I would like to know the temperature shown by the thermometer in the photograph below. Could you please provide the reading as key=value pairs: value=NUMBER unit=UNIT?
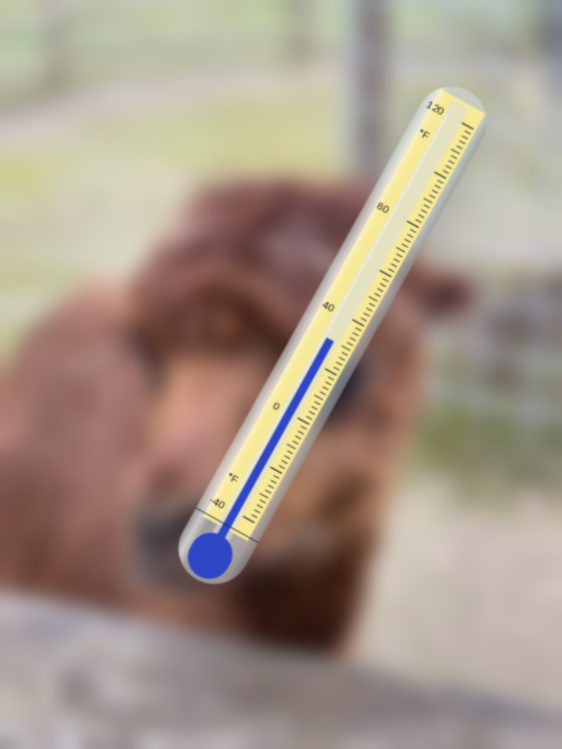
value=30 unit=°F
